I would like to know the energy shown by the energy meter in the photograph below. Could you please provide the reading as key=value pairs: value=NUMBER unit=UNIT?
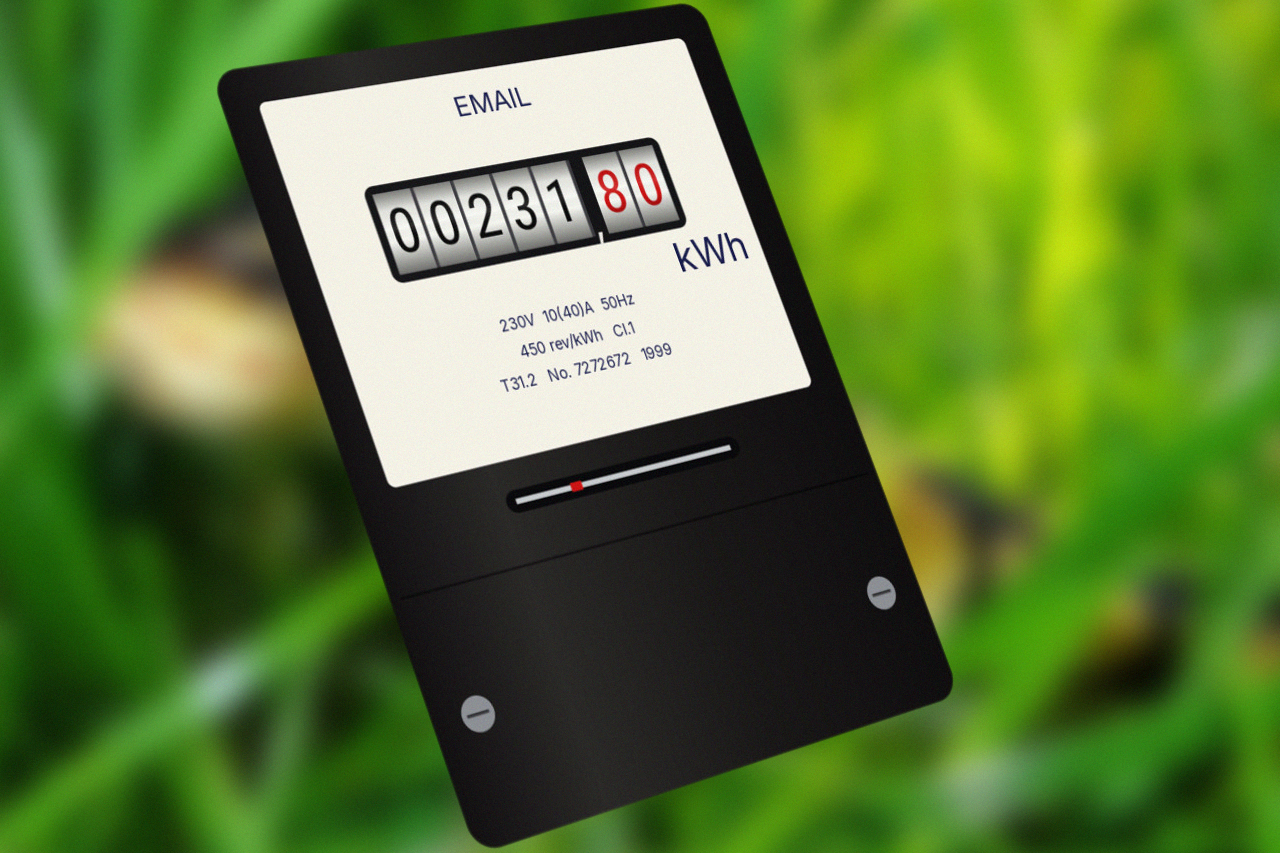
value=231.80 unit=kWh
